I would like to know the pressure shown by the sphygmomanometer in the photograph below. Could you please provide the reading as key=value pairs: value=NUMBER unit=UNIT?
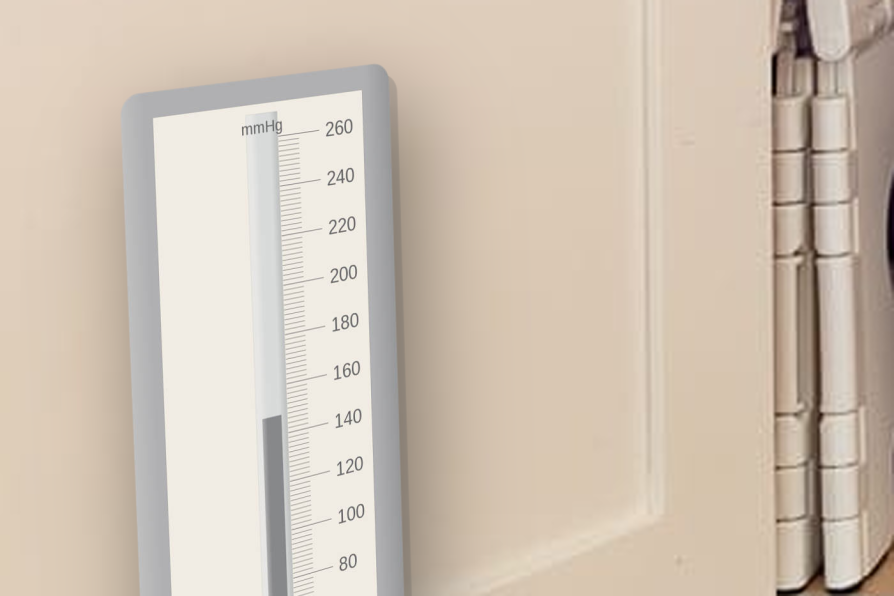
value=148 unit=mmHg
